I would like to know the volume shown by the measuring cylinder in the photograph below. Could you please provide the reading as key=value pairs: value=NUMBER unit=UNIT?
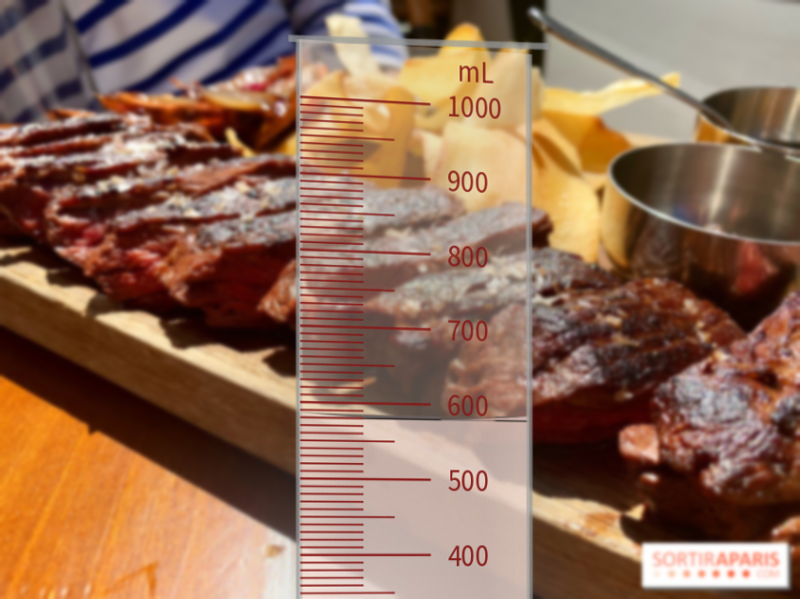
value=580 unit=mL
